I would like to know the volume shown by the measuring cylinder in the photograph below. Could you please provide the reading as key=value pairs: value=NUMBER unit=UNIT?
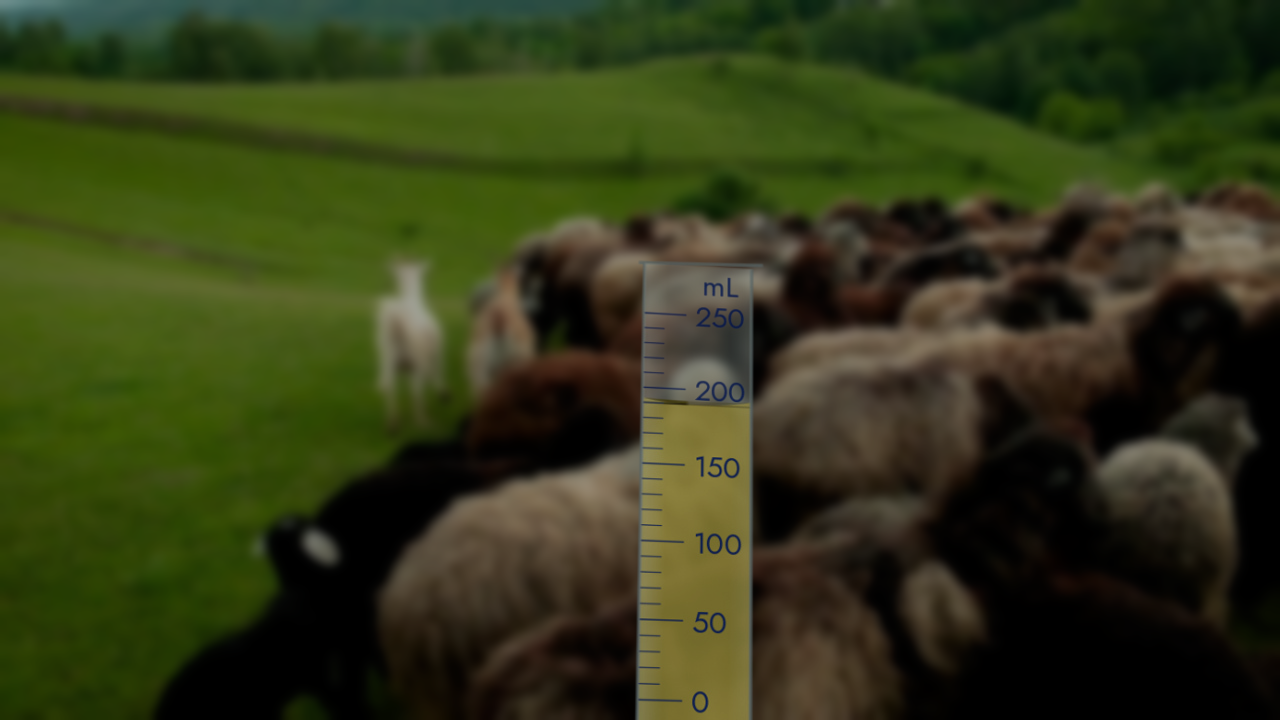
value=190 unit=mL
